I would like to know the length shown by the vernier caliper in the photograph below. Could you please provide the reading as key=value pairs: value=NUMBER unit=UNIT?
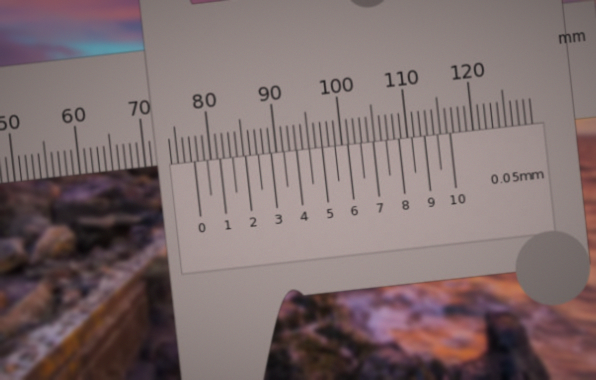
value=77.5 unit=mm
